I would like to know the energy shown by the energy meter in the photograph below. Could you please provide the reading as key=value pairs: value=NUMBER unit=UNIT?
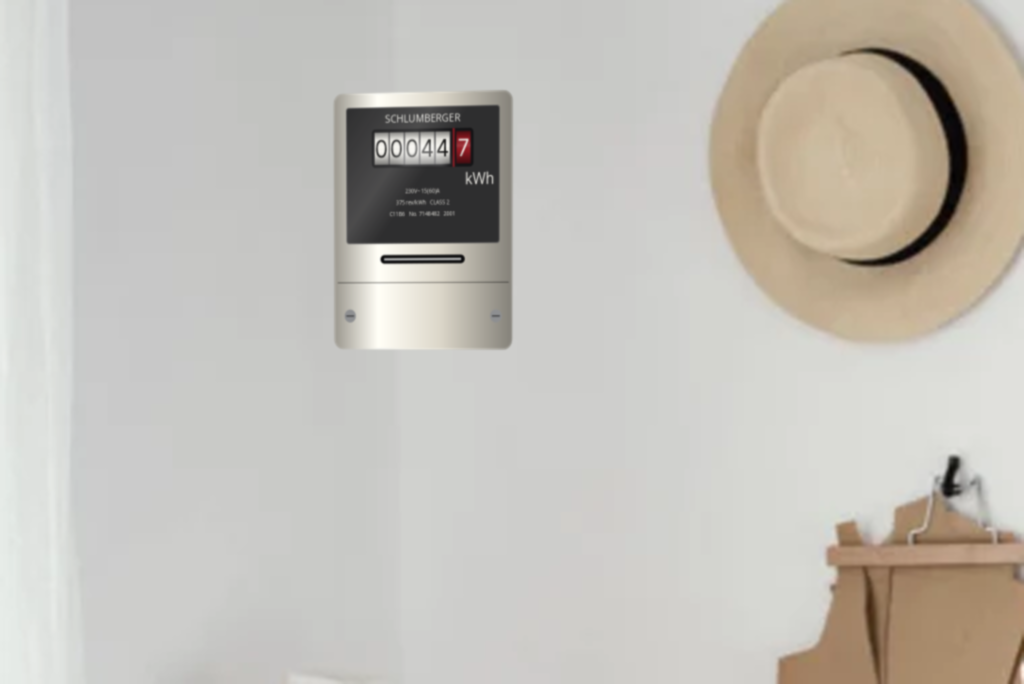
value=44.7 unit=kWh
